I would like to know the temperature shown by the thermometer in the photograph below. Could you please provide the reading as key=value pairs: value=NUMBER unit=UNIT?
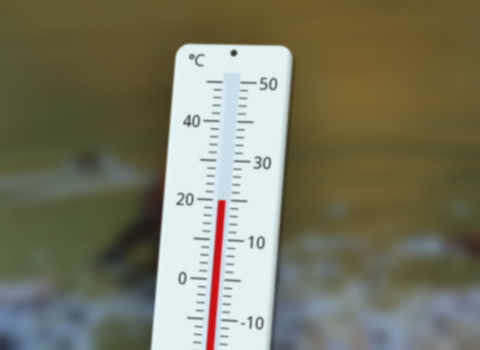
value=20 unit=°C
